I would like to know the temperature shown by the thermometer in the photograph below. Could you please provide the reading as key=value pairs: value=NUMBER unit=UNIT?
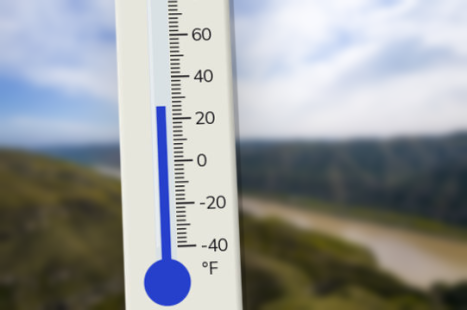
value=26 unit=°F
